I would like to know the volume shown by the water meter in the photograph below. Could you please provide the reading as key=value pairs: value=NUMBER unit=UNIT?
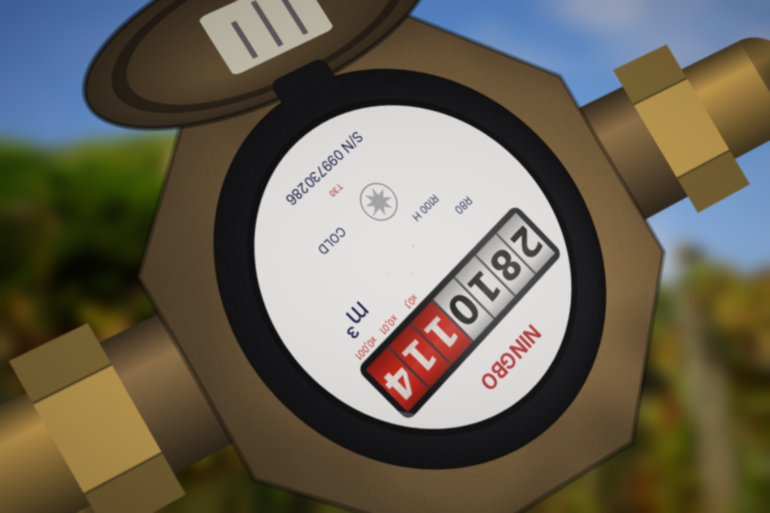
value=2810.114 unit=m³
